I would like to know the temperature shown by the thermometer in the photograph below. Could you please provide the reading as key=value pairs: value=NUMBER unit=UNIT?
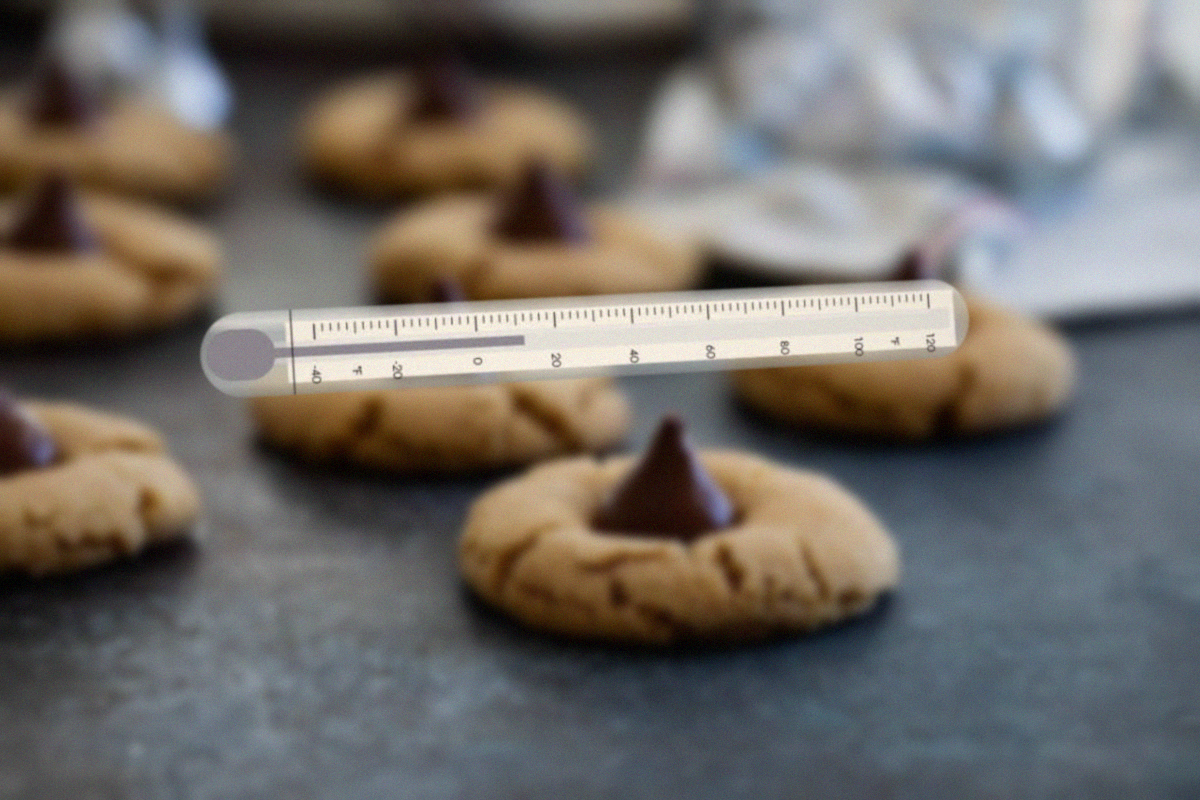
value=12 unit=°F
